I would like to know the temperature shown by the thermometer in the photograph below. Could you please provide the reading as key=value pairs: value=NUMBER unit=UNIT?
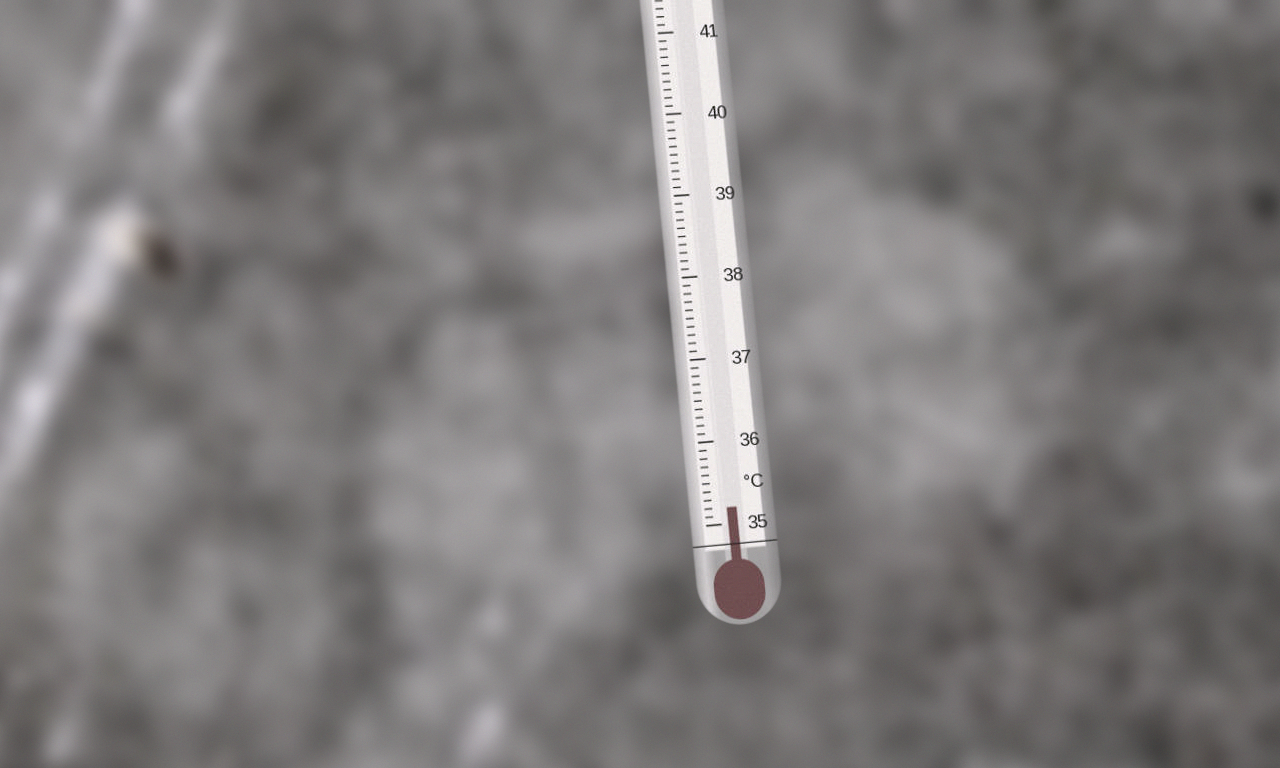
value=35.2 unit=°C
